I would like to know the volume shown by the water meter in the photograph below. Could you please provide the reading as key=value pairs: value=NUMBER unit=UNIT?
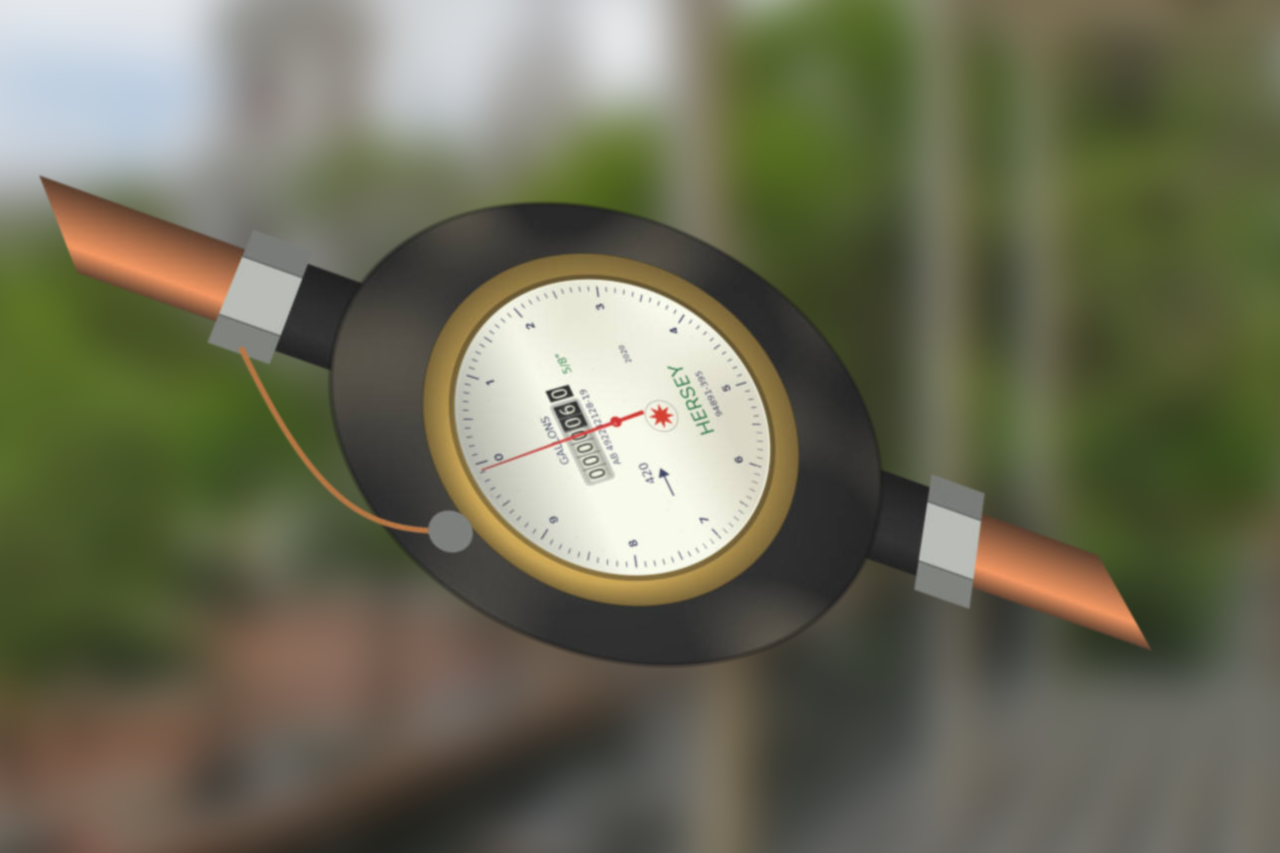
value=59.9 unit=gal
